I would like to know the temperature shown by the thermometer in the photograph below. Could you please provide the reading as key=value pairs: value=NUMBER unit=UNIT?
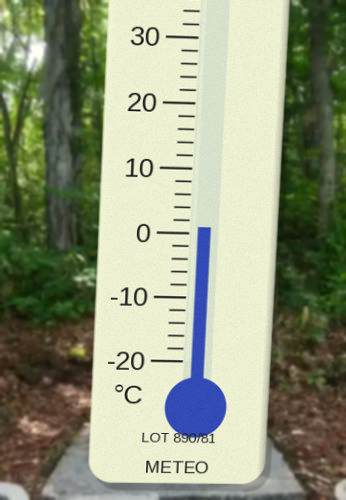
value=1 unit=°C
